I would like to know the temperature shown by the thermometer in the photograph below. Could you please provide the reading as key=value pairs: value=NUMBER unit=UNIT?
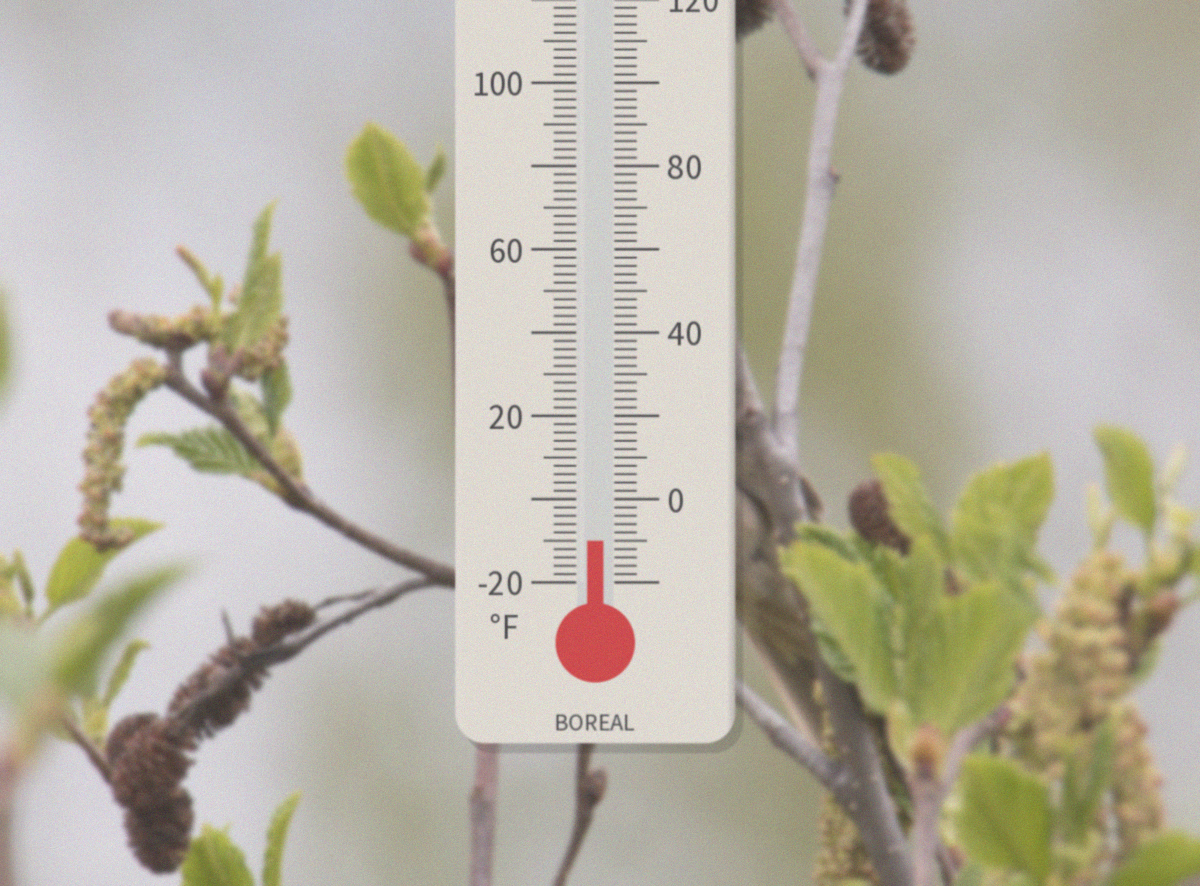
value=-10 unit=°F
